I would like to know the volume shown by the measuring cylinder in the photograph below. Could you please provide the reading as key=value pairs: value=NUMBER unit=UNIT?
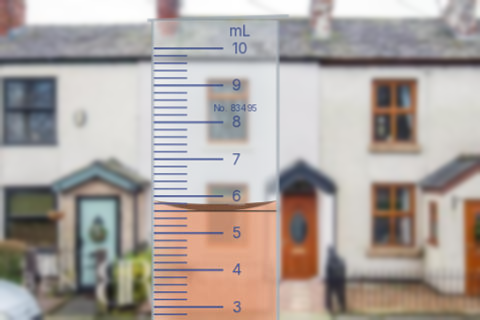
value=5.6 unit=mL
